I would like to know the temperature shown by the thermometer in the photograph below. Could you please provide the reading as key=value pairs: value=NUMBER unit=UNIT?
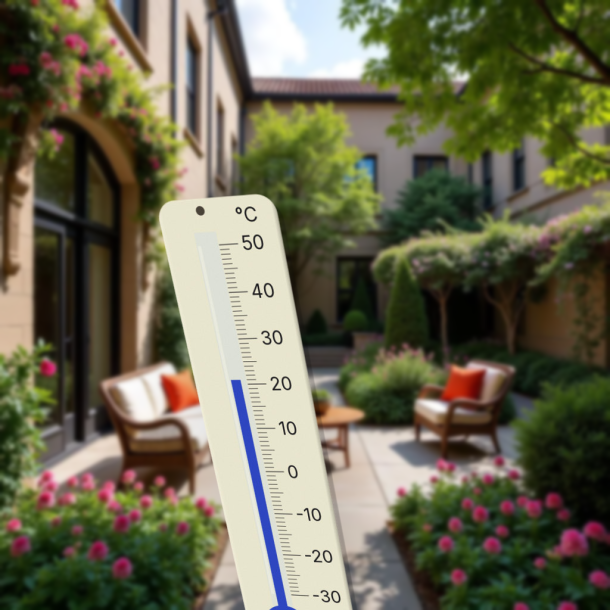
value=21 unit=°C
